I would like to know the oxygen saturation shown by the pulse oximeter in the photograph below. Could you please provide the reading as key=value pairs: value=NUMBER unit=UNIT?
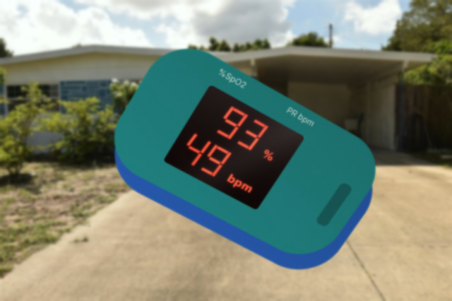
value=93 unit=%
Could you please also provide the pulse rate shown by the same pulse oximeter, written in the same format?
value=49 unit=bpm
